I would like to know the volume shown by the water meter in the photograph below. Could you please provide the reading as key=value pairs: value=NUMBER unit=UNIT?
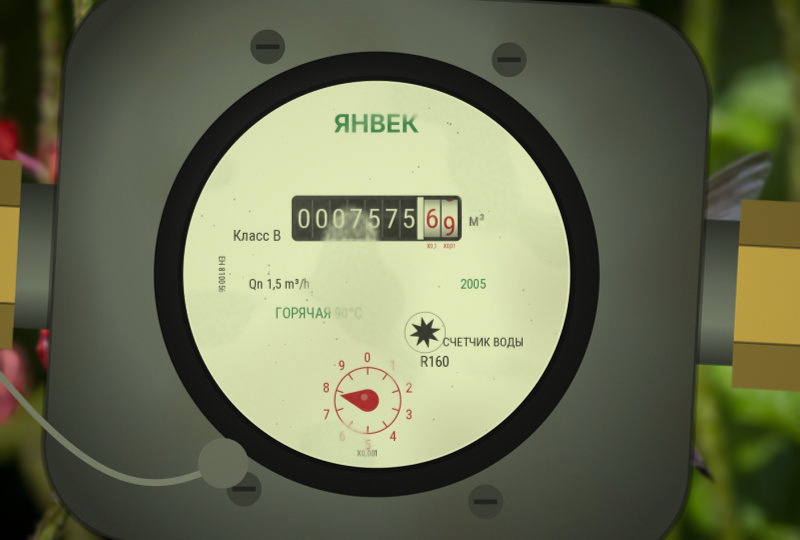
value=7575.687 unit=m³
